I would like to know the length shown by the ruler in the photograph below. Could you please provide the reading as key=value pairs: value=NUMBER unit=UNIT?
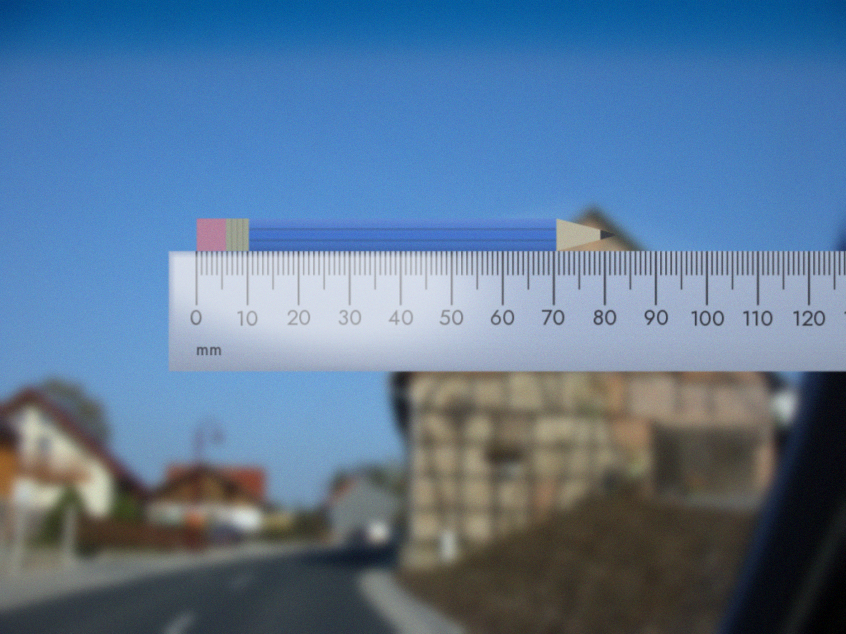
value=82 unit=mm
